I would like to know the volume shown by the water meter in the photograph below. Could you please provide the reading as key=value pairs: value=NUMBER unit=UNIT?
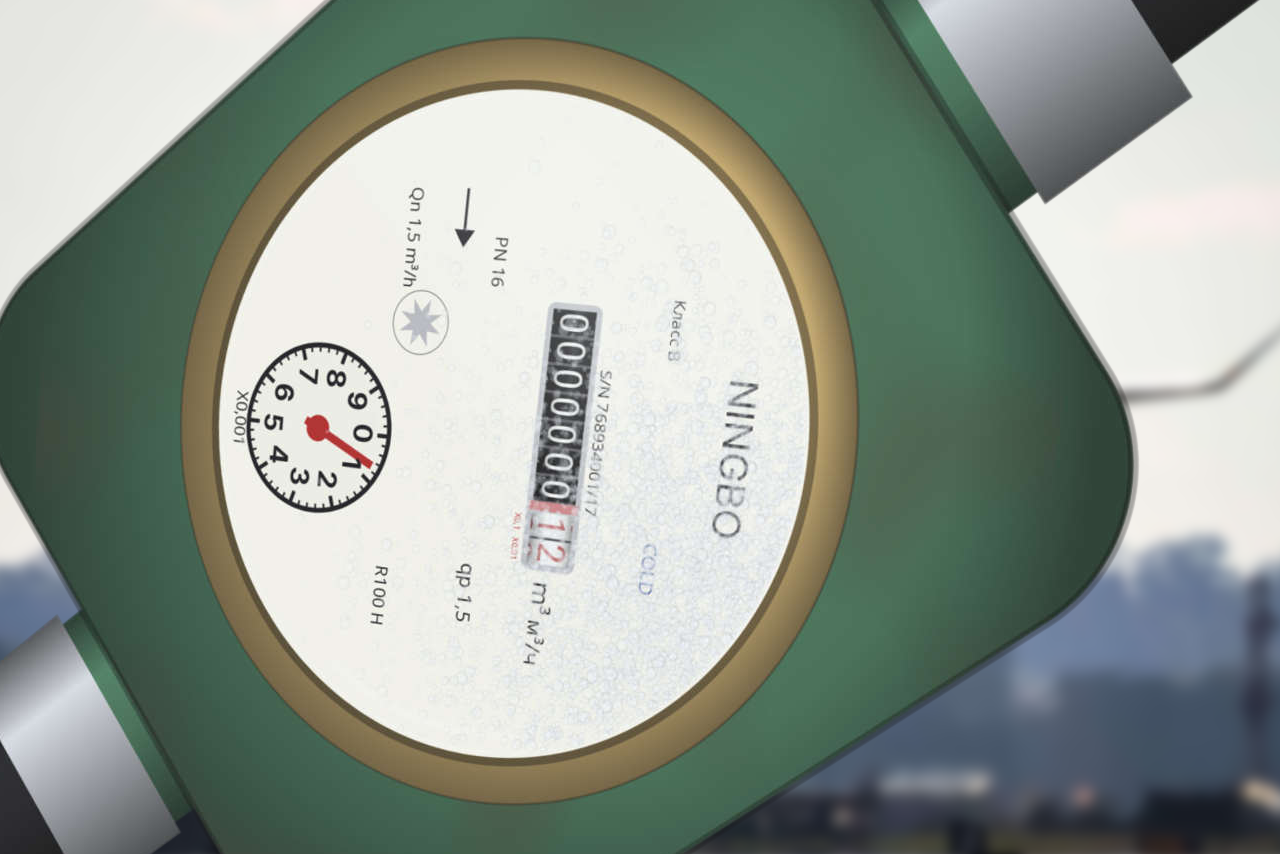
value=0.120 unit=m³
